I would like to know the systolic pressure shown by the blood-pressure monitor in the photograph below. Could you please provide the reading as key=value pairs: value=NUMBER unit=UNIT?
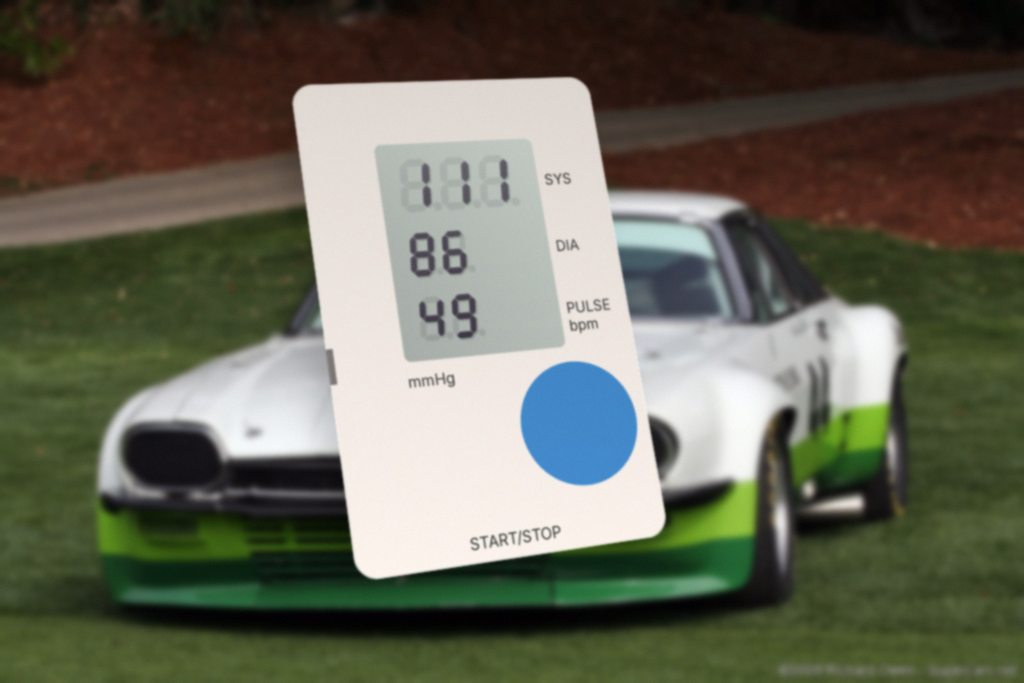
value=111 unit=mmHg
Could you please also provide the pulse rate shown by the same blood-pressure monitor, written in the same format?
value=49 unit=bpm
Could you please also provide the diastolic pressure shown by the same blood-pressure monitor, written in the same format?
value=86 unit=mmHg
